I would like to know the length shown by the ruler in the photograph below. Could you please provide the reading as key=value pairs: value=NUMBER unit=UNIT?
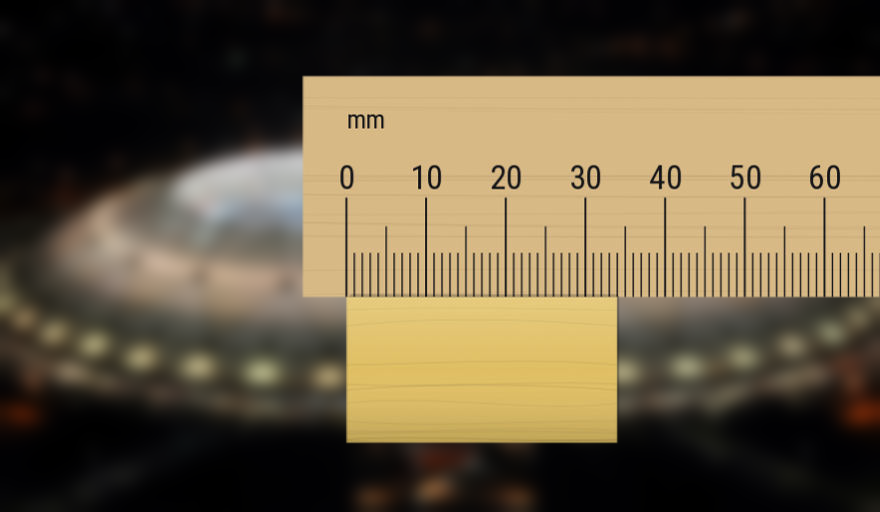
value=34 unit=mm
